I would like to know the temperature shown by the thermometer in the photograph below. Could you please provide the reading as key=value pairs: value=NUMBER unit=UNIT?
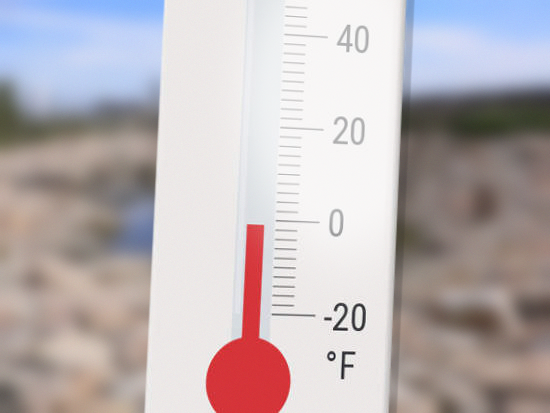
value=-1 unit=°F
